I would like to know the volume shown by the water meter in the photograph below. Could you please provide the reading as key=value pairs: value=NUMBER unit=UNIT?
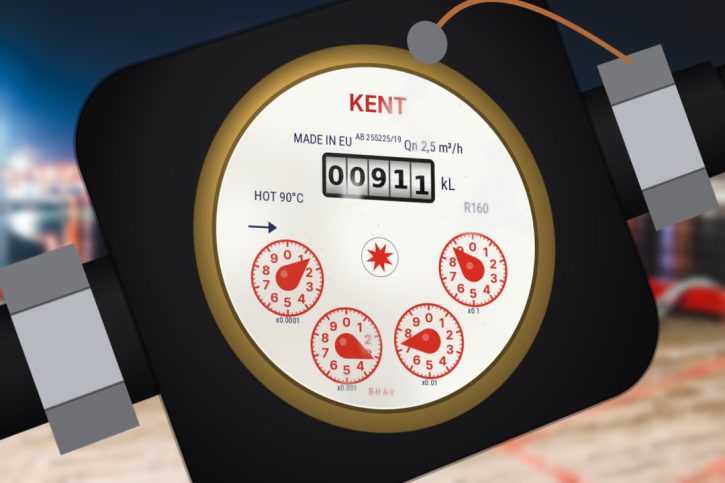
value=910.8731 unit=kL
